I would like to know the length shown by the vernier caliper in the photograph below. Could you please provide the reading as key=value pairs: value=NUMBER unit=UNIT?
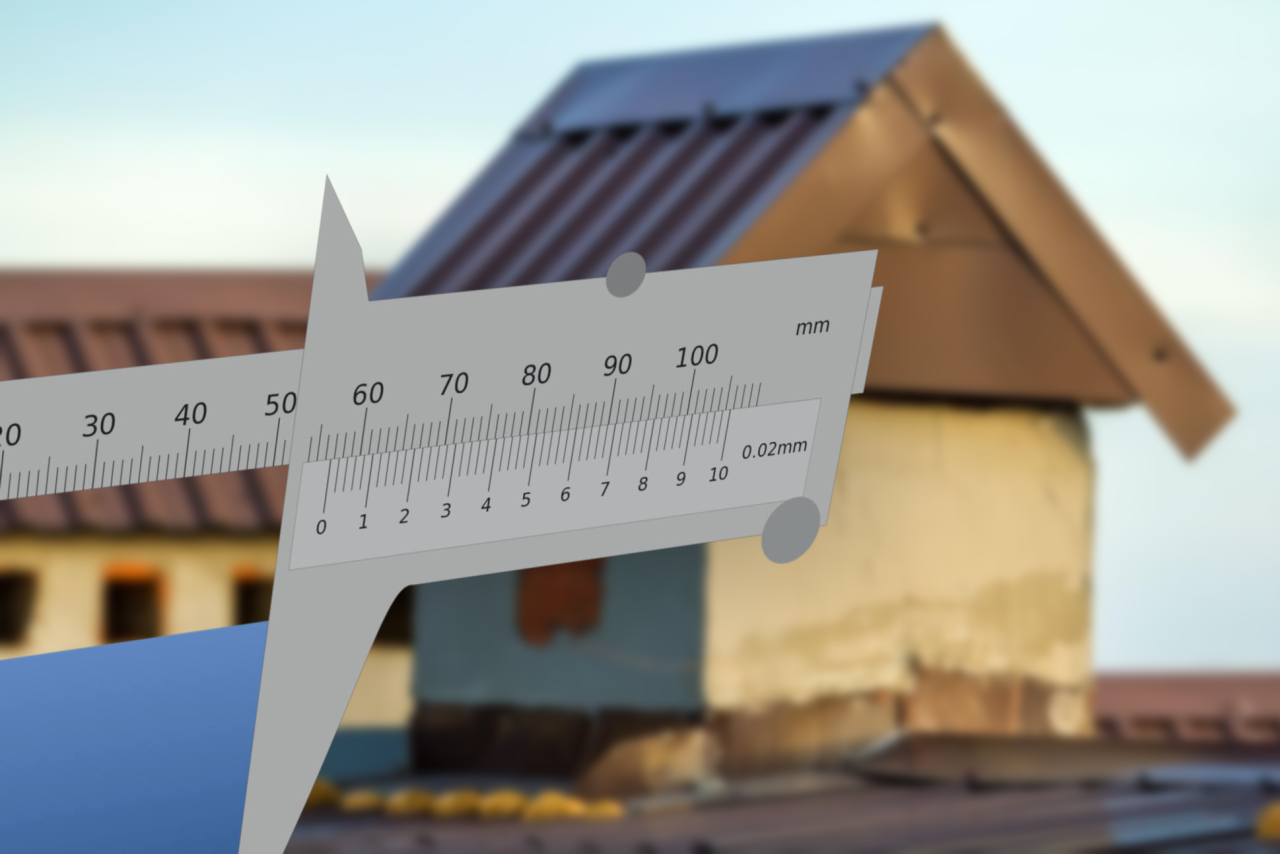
value=56.6 unit=mm
